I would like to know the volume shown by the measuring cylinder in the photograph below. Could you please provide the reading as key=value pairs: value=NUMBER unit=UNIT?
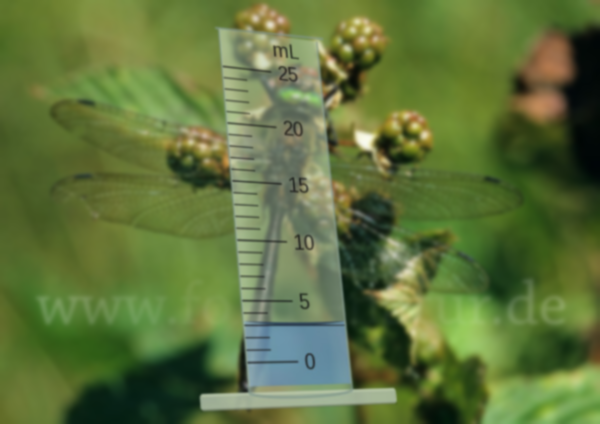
value=3 unit=mL
